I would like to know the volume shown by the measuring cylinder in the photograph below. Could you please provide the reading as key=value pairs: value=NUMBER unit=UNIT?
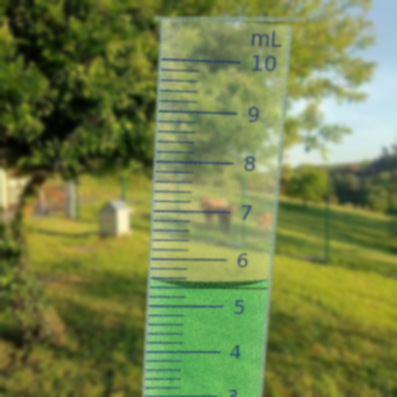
value=5.4 unit=mL
